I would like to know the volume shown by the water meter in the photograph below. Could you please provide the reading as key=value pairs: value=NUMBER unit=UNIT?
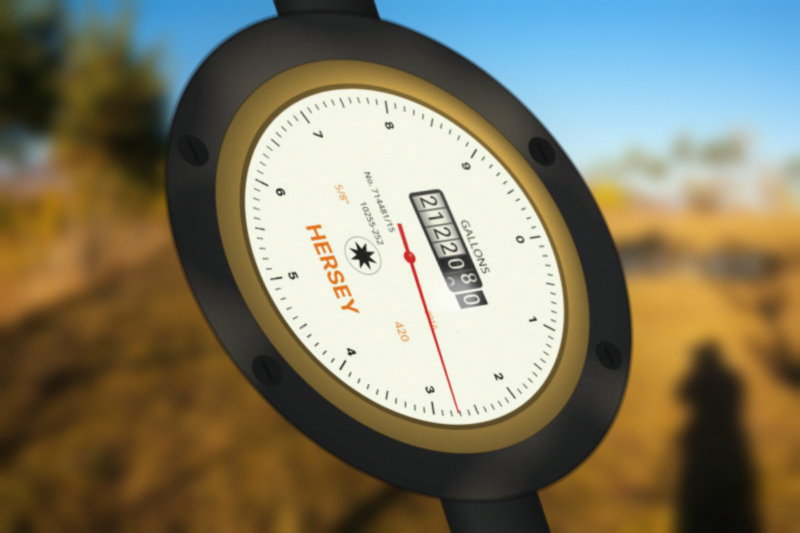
value=2122082.7 unit=gal
